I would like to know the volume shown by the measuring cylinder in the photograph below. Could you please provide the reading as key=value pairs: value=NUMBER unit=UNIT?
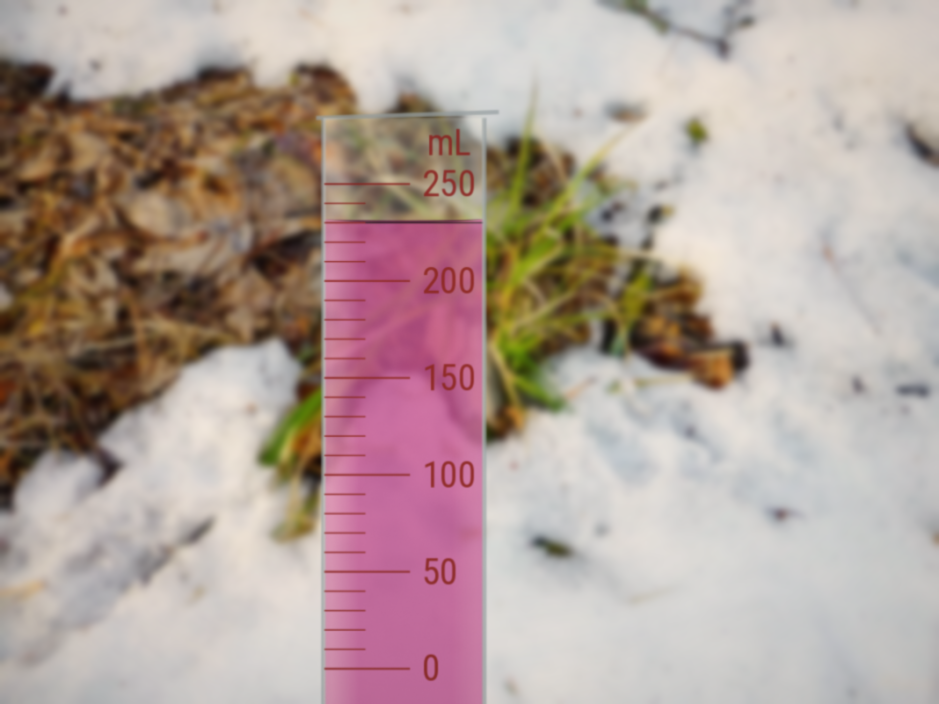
value=230 unit=mL
